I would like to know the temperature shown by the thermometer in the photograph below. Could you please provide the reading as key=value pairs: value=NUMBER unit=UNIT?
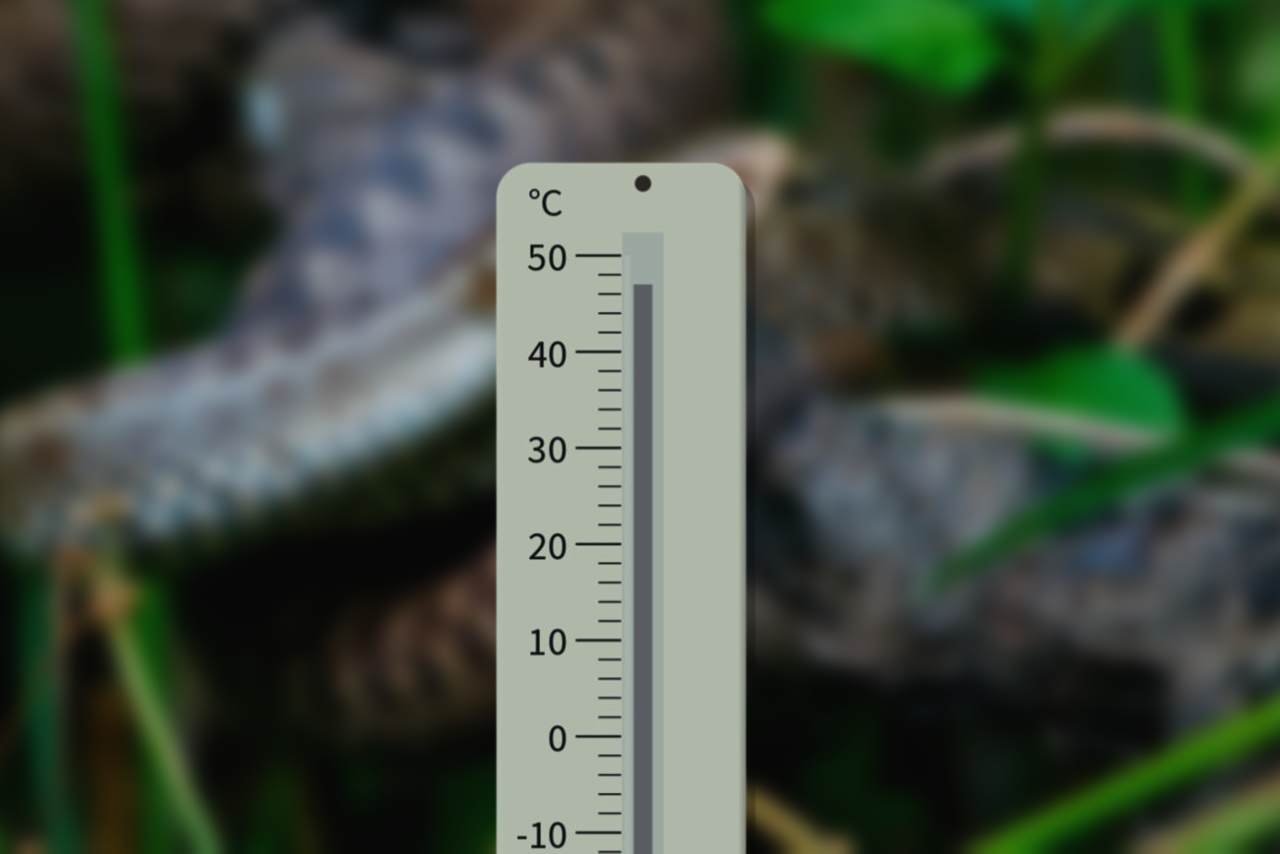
value=47 unit=°C
